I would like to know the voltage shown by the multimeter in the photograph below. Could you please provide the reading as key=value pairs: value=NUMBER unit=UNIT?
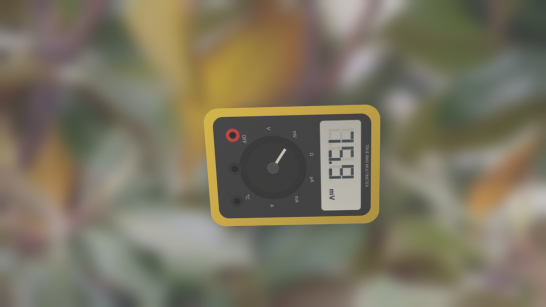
value=75.9 unit=mV
